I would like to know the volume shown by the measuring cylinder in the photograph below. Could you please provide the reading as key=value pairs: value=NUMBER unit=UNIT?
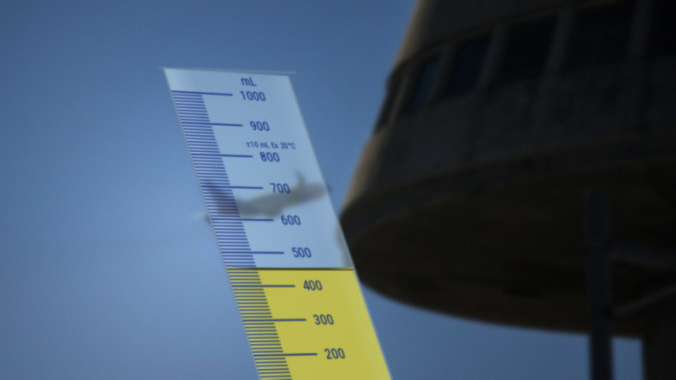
value=450 unit=mL
